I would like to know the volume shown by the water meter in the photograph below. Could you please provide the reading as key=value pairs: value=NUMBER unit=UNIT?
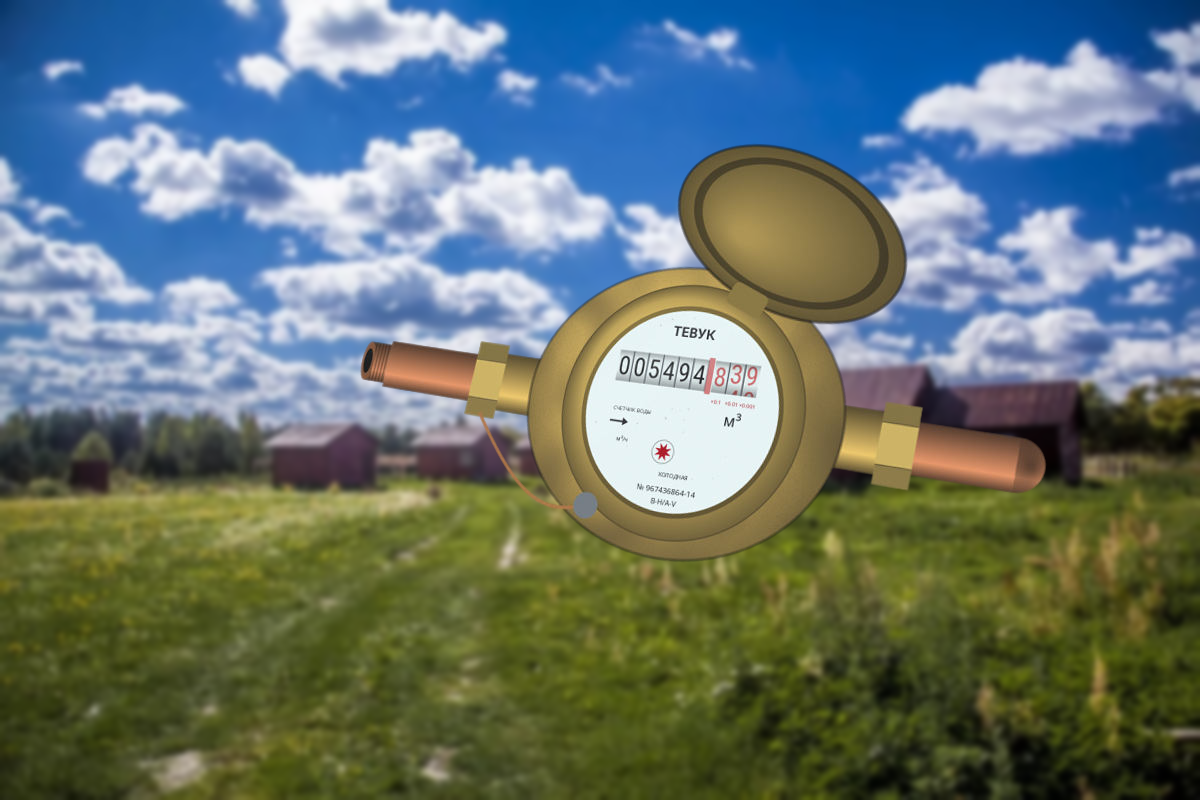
value=5494.839 unit=m³
